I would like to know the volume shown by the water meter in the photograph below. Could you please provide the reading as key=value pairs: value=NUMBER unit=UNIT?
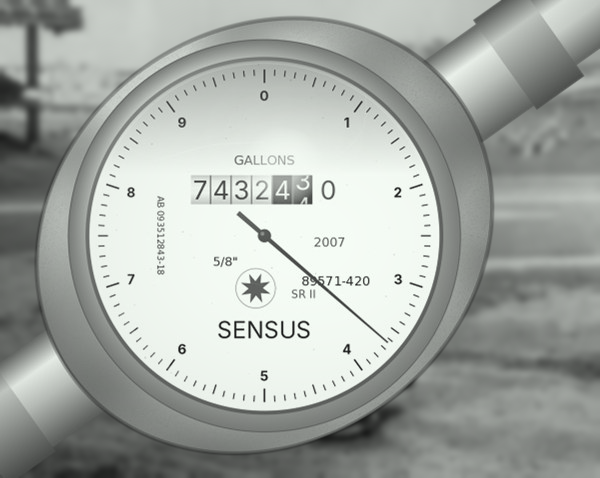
value=7432433.6 unit=gal
